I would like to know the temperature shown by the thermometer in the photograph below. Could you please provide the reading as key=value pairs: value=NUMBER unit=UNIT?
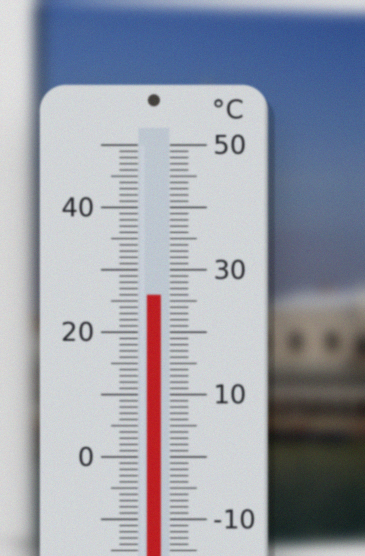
value=26 unit=°C
